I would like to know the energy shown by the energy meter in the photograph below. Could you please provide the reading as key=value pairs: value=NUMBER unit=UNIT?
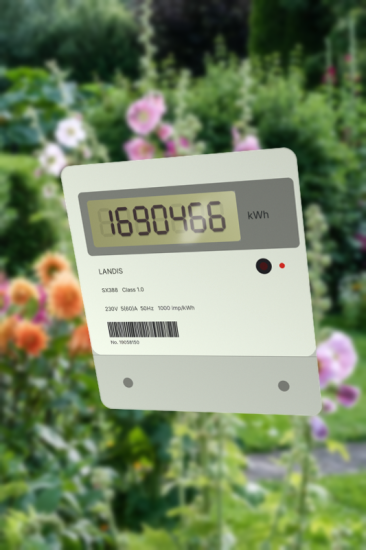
value=1690466 unit=kWh
